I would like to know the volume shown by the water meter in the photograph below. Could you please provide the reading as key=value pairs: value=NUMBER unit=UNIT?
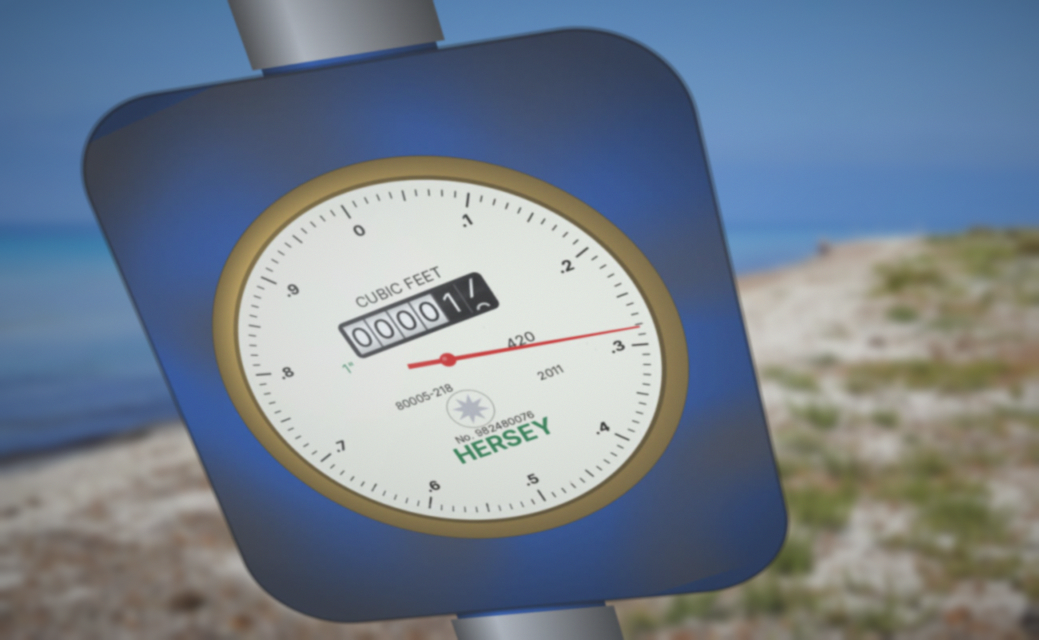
value=17.28 unit=ft³
